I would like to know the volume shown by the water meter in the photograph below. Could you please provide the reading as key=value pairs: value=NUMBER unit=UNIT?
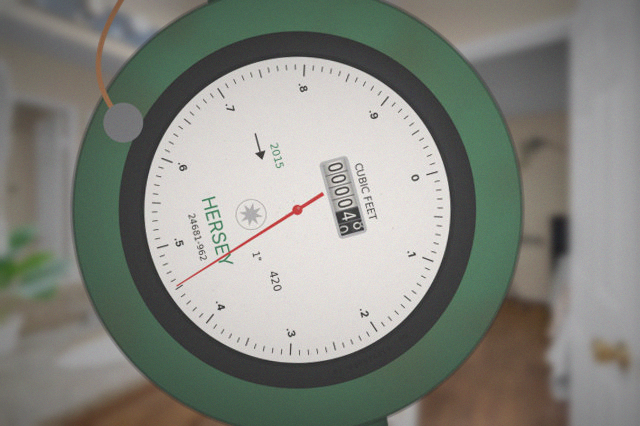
value=48.45 unit=ft³
